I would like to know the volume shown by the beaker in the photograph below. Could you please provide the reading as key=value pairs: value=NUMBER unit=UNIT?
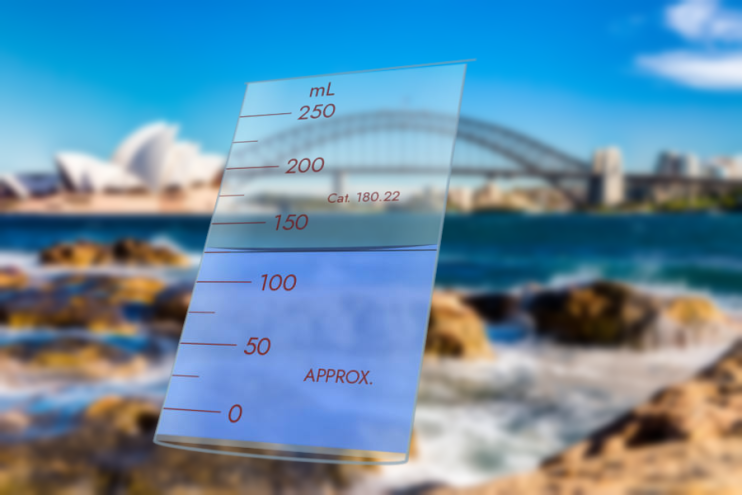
value=125 unit=mL
